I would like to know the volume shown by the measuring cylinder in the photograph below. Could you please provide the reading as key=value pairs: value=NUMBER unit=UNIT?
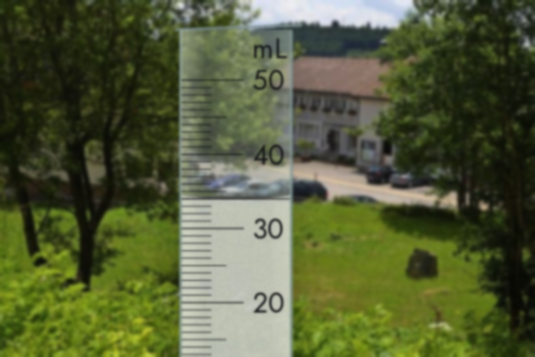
value=34 unit=mL
